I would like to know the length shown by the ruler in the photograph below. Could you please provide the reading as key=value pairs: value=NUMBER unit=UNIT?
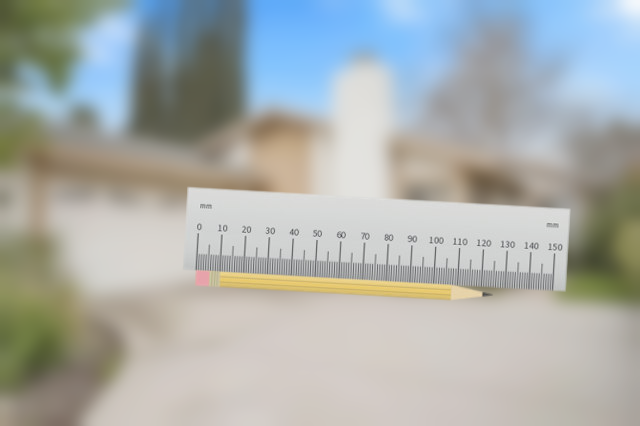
value=125 unit=mm
